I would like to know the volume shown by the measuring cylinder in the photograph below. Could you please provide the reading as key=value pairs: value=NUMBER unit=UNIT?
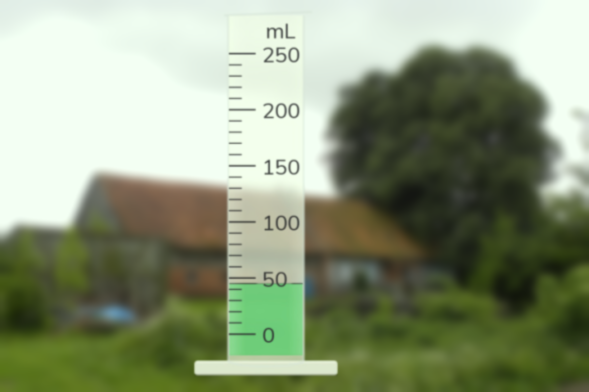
value=45 unit=mL
